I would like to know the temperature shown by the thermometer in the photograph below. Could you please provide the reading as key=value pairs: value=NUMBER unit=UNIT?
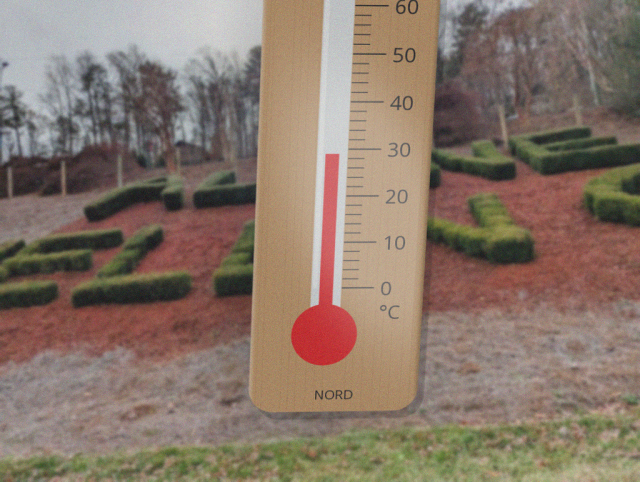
value=29 unit=°C
